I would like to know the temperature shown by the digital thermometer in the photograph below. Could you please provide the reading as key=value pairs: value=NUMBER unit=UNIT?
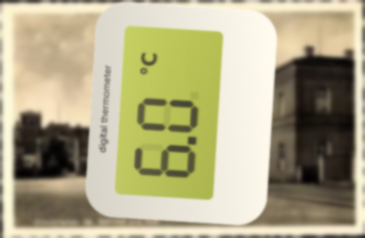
value=6.0 unit=°C
